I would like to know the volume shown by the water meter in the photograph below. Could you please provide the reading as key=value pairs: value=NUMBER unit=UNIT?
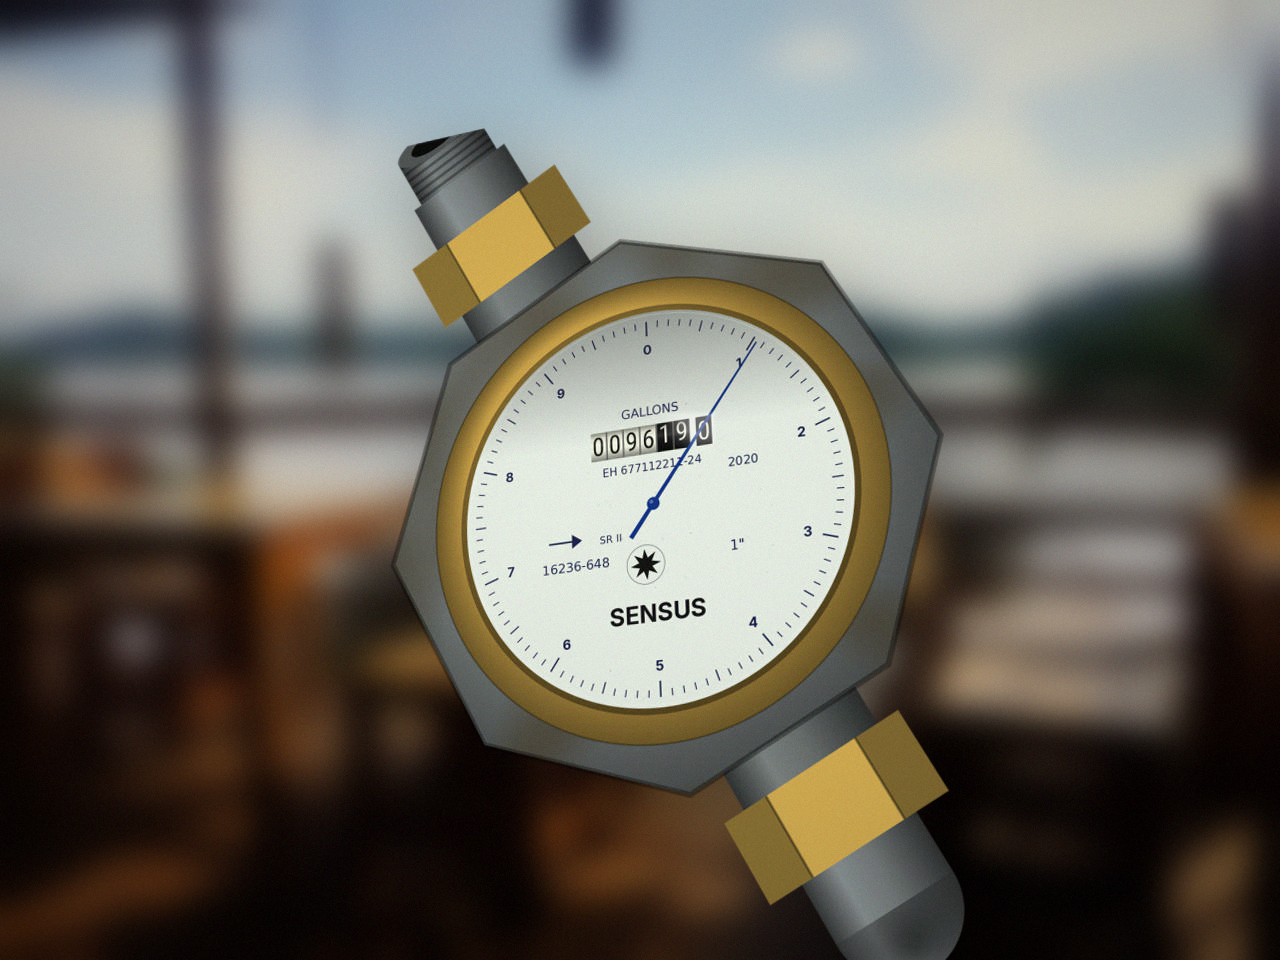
value=96191.0 unit=gal
